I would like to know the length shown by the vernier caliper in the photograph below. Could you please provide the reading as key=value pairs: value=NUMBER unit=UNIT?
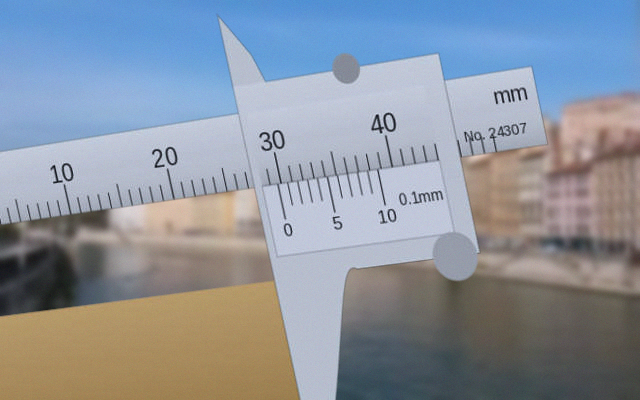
value=29.7 unit=mm
